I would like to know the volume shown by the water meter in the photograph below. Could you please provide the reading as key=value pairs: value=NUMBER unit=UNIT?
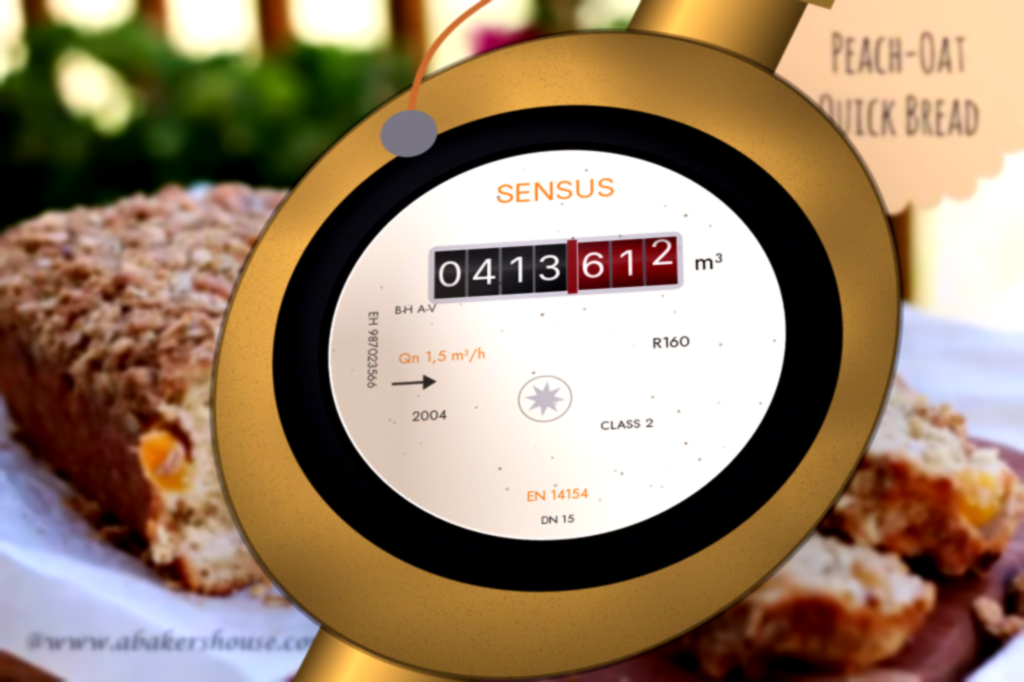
value=413.612 unit=m³
